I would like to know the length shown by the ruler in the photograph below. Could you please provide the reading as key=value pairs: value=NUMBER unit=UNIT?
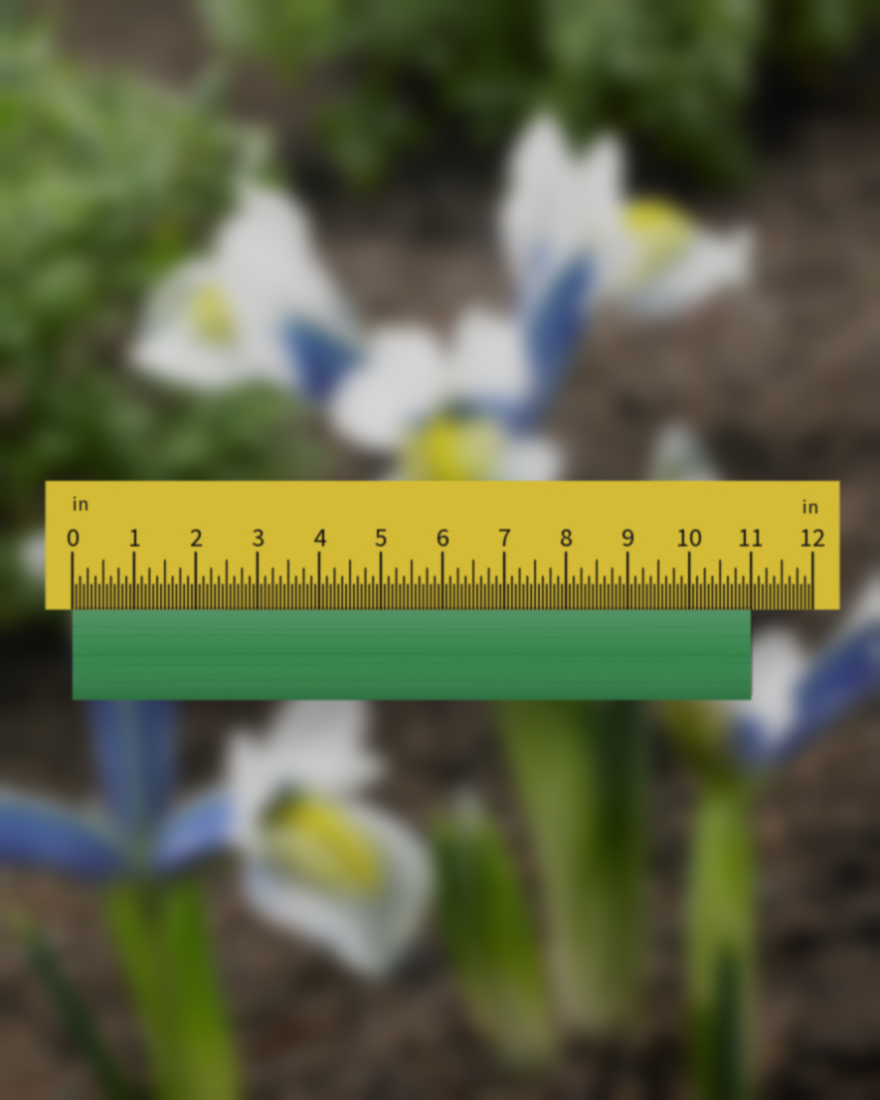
value=11 unit=in
